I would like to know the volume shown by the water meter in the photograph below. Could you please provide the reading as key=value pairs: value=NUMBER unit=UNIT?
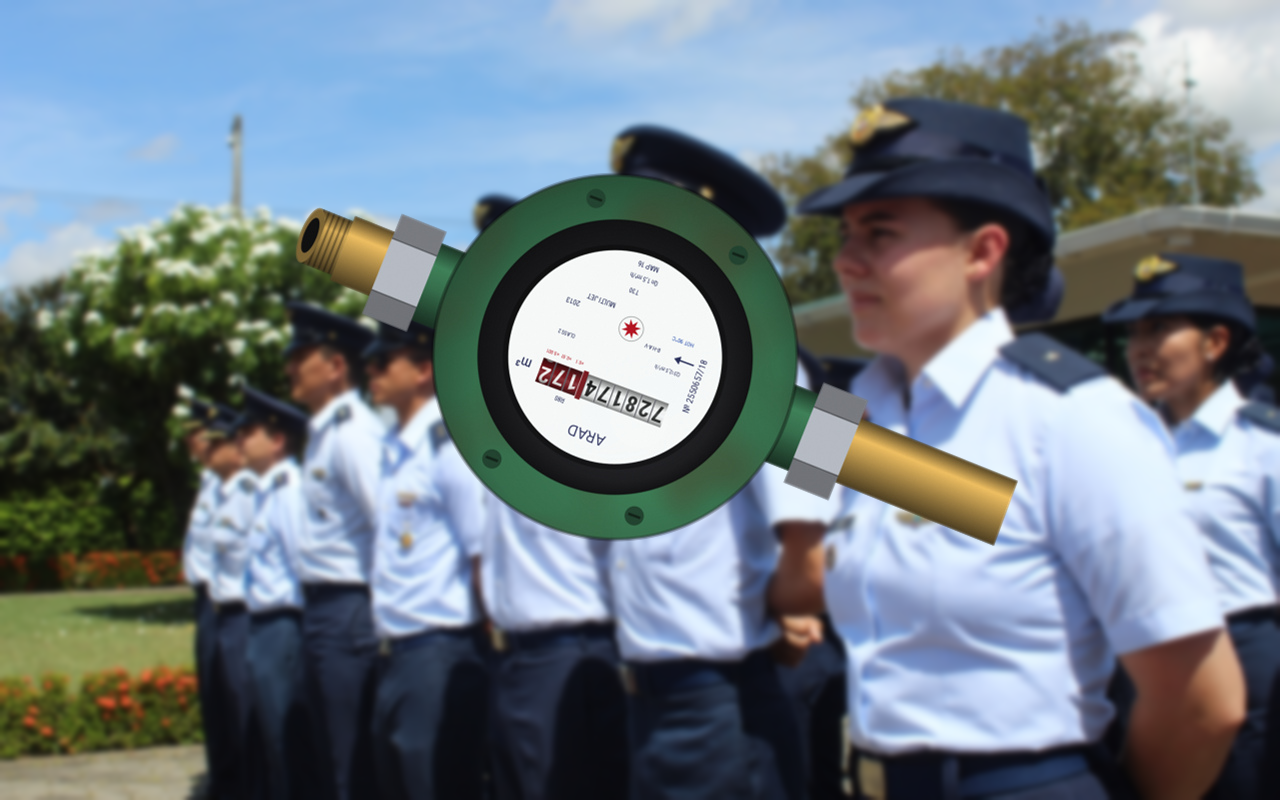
value=728174.172 unit=m³
